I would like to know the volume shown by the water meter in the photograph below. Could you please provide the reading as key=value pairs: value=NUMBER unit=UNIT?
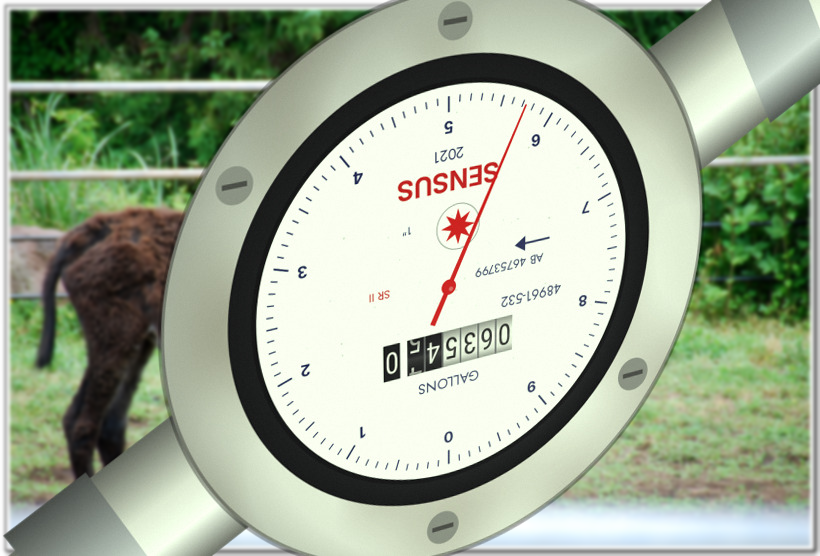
value=635445.7 unit=gal
